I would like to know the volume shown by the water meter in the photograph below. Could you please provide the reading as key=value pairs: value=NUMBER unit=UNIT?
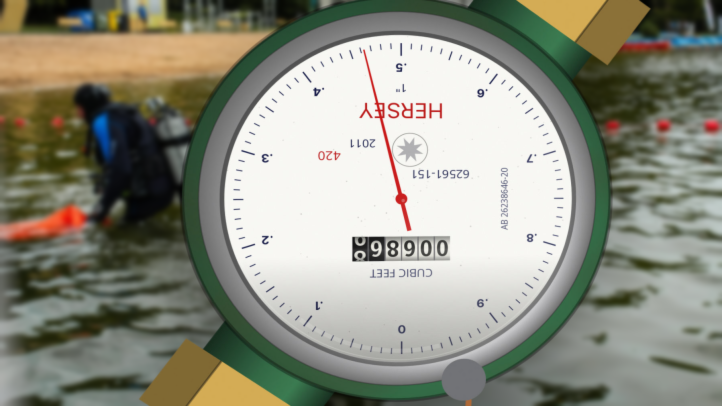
value=6868.46 unit=ft³
